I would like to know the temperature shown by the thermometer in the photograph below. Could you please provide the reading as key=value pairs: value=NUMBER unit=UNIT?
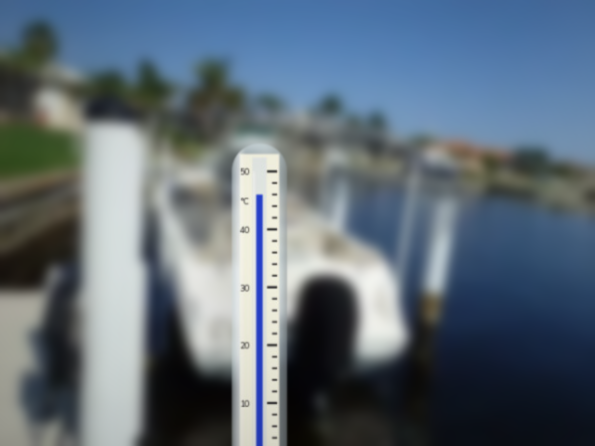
value=46 unit=°C
